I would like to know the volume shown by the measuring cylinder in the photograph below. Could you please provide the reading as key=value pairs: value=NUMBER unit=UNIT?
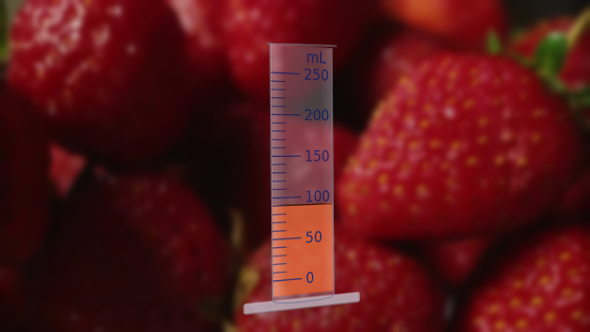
value=90 unit=mL
